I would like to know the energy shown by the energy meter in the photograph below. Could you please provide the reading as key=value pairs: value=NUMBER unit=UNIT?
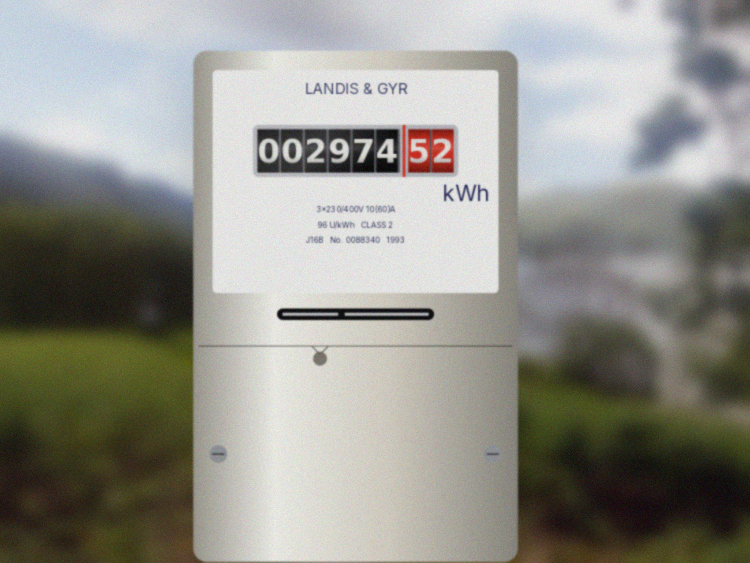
value=2974.52 unit=kWh
